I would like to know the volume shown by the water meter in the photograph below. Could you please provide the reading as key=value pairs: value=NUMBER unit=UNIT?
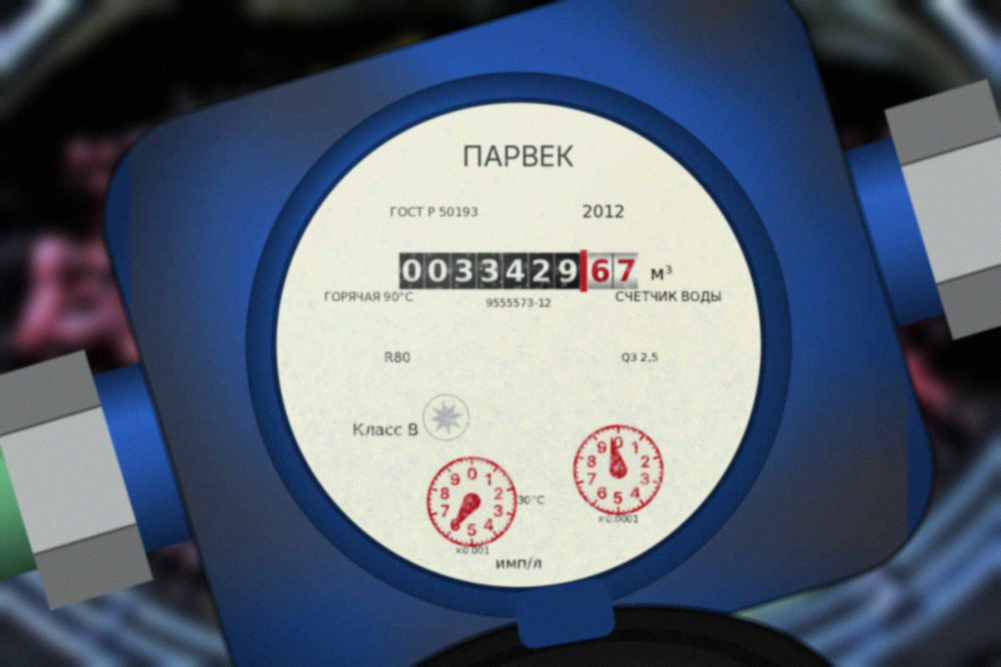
value=33429.6759 unit=m³
